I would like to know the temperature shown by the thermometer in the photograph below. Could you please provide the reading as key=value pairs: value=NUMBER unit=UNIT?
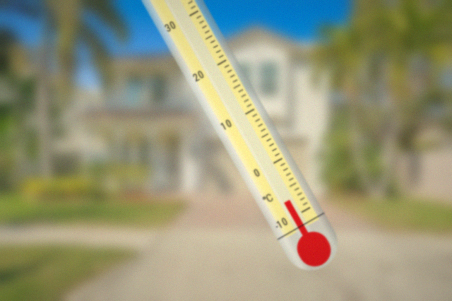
value=-7 unit=°C
